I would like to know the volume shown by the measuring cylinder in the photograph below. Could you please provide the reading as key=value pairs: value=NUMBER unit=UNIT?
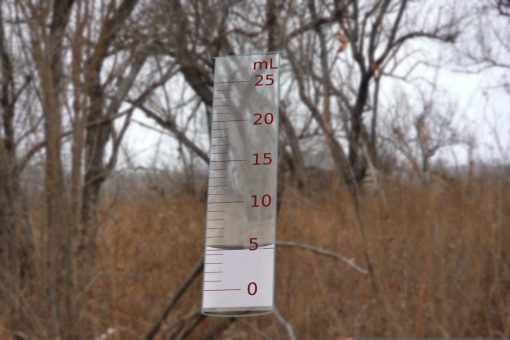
value=4.5 unit=mL
